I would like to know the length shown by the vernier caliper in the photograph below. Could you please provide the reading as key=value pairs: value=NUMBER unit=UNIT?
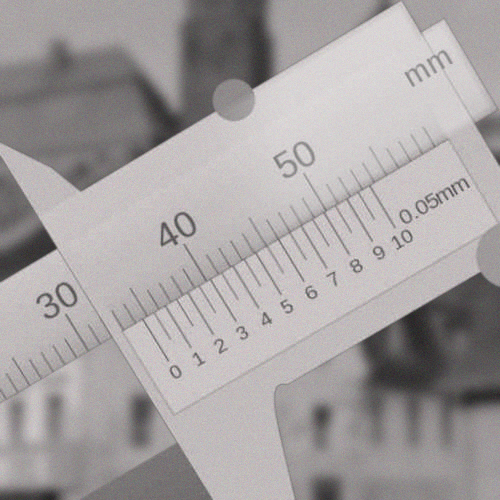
value=34.6 unit=mm
